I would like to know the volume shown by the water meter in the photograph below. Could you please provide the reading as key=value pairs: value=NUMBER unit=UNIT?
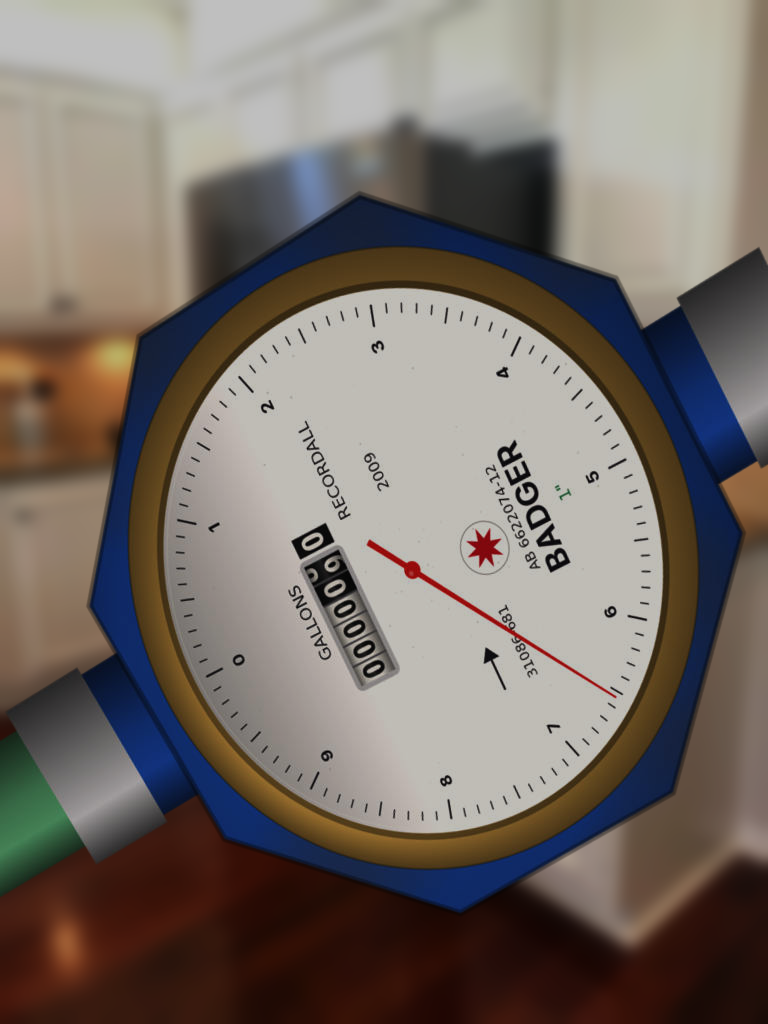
value=86.5 unit=gal
